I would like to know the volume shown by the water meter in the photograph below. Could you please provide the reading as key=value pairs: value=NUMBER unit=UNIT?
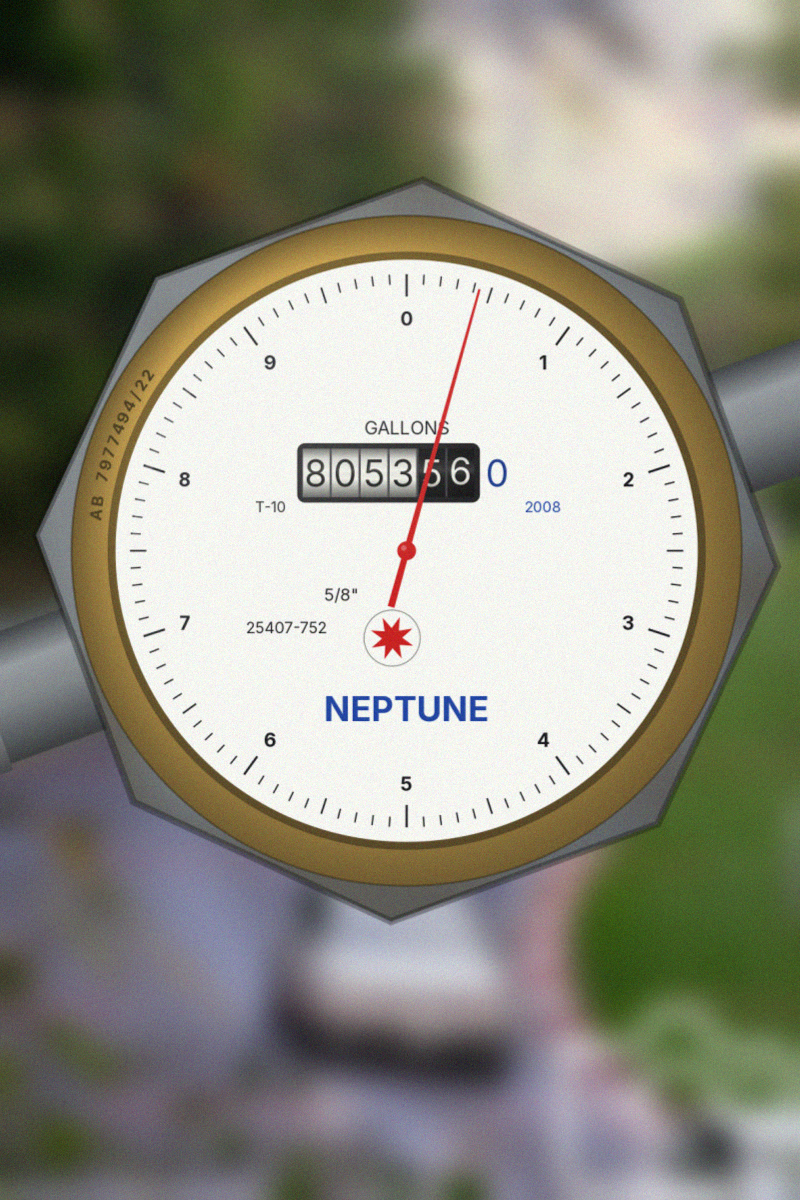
value=8053560.4 unit=gal
